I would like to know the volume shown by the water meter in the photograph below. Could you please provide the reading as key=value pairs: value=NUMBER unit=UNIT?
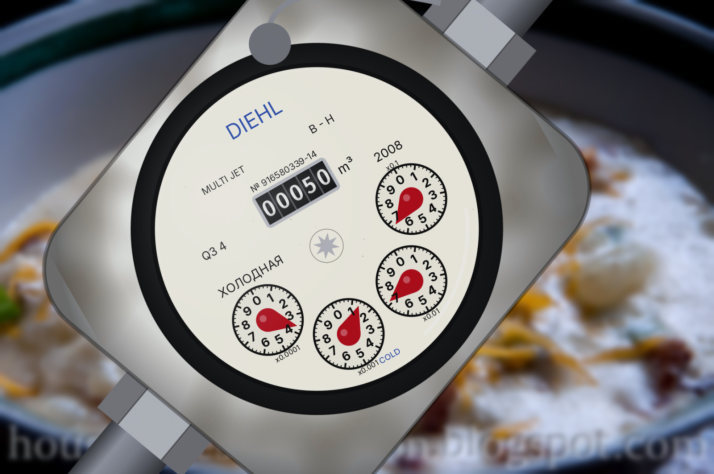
value=50.6713 unit=m³
